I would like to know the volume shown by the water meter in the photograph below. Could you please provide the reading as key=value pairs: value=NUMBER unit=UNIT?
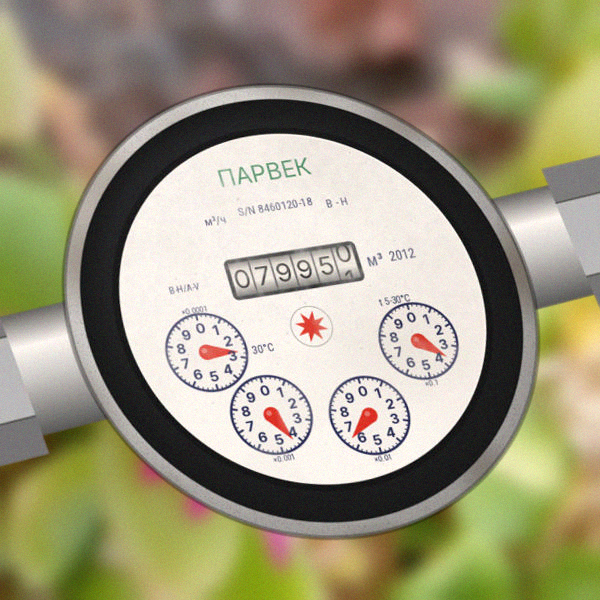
value=79950.3642 unit=m³
